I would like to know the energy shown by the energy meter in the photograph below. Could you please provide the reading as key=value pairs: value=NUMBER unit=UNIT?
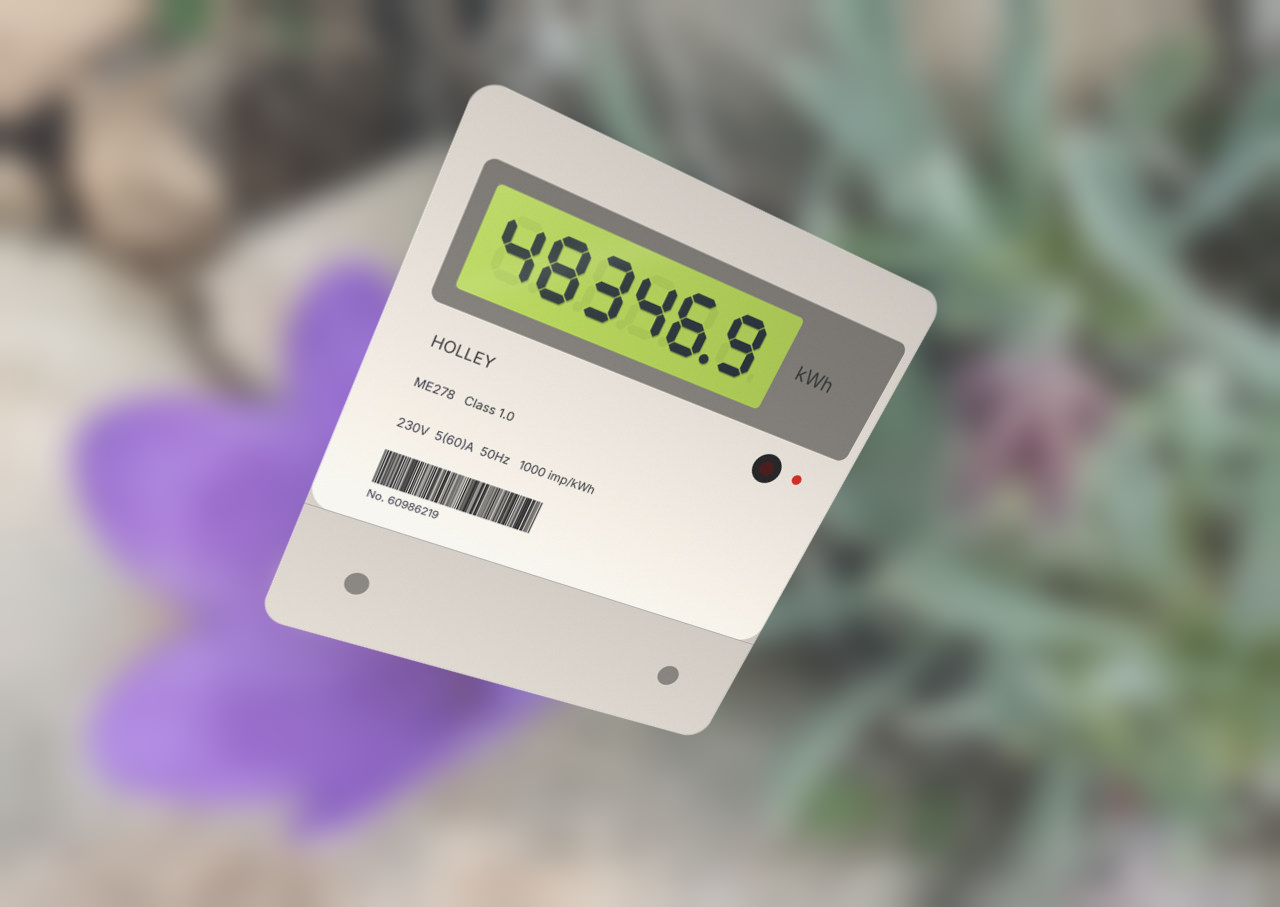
value=48346.9 unit=kWh
